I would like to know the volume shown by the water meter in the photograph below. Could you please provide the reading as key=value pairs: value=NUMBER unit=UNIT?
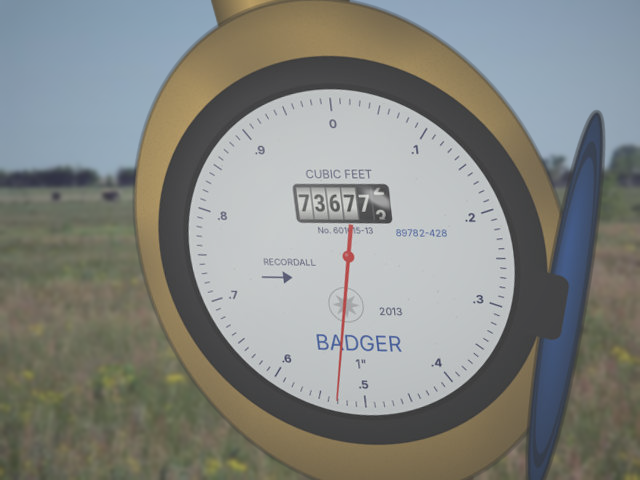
value=736772.53 unit=ft³
